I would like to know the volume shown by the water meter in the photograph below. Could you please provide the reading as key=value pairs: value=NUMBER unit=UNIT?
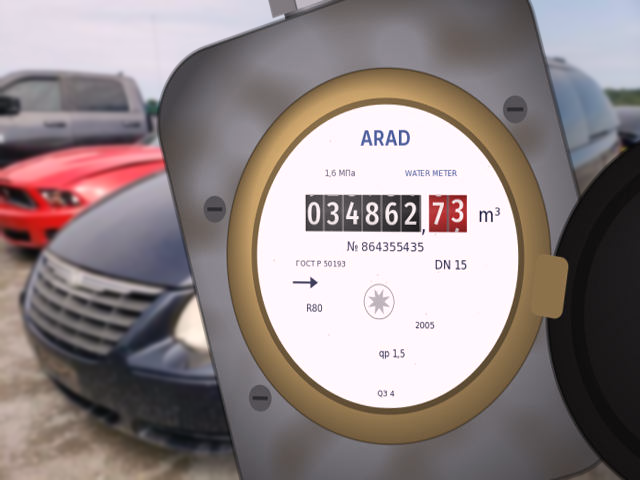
value=34862.73 unit=m³
